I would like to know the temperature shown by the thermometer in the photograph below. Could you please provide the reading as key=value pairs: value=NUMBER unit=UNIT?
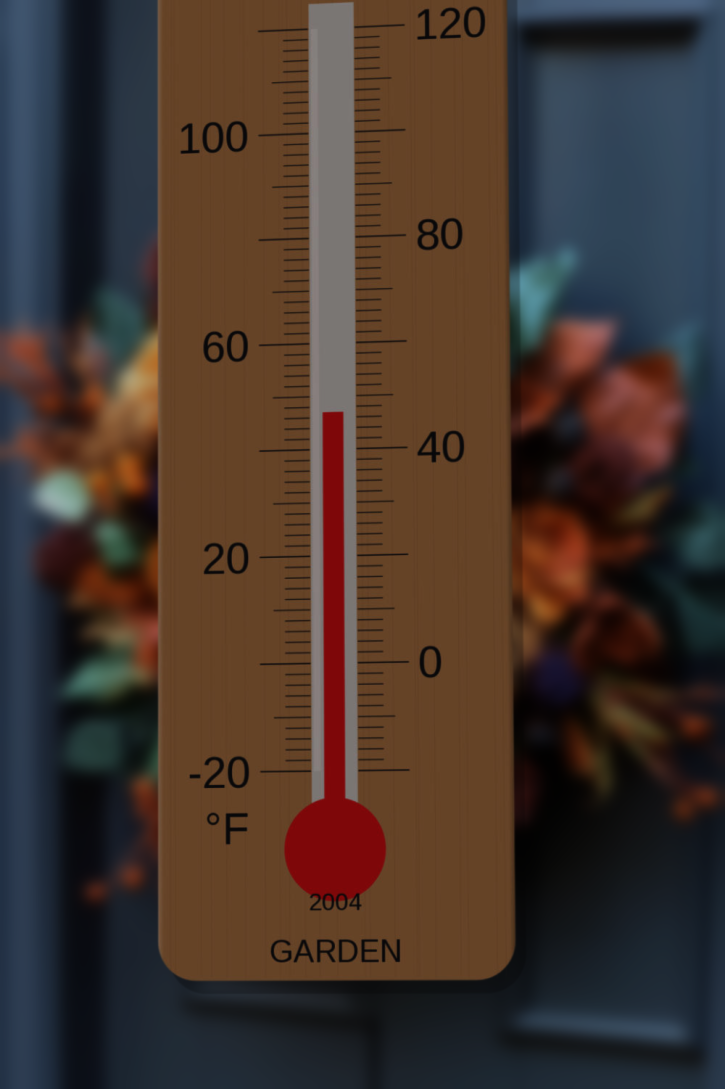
value=47 unit=°F
